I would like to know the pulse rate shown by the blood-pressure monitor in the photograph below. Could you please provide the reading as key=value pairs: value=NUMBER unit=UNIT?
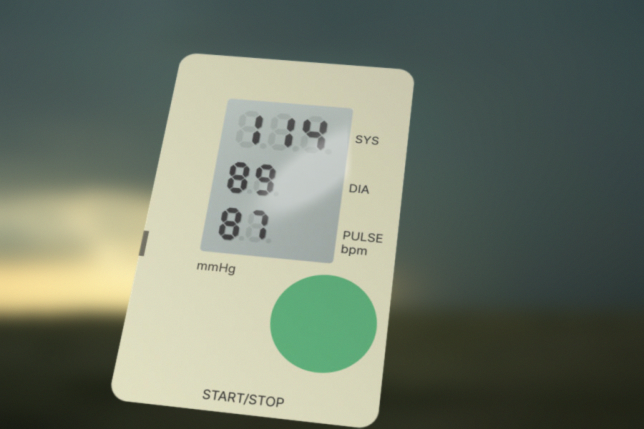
value=87 unit=bpm
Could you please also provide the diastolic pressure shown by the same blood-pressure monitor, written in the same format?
value=89 unit=mmHg
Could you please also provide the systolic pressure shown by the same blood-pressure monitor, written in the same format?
value=114 unit=mmHg
